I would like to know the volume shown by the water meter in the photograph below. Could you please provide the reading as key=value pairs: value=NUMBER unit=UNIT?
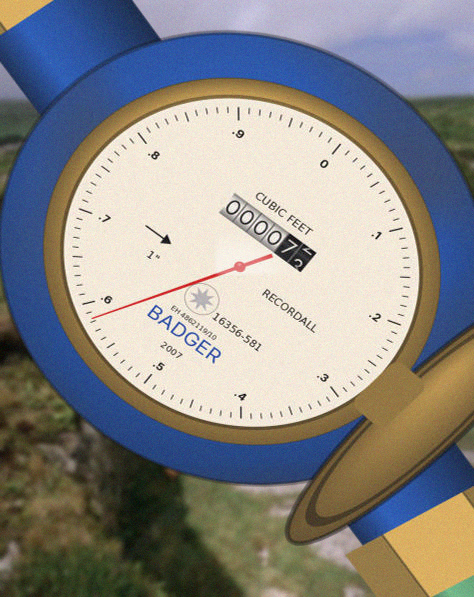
value=72.58 unit=ft³
